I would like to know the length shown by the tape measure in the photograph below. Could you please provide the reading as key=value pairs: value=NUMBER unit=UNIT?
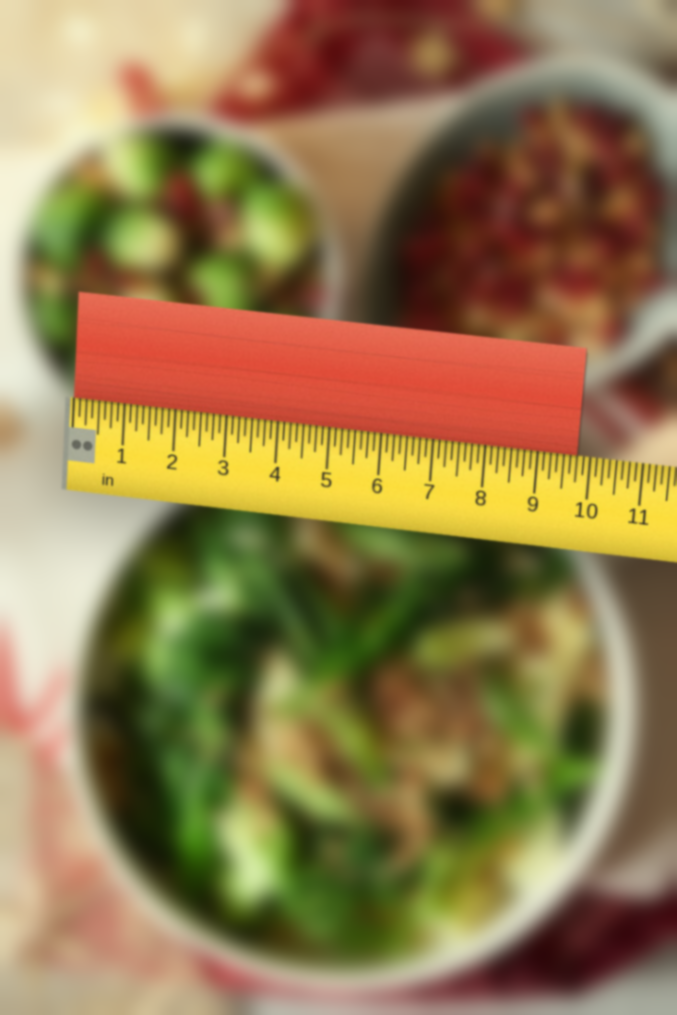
value=9.75 unit=in
